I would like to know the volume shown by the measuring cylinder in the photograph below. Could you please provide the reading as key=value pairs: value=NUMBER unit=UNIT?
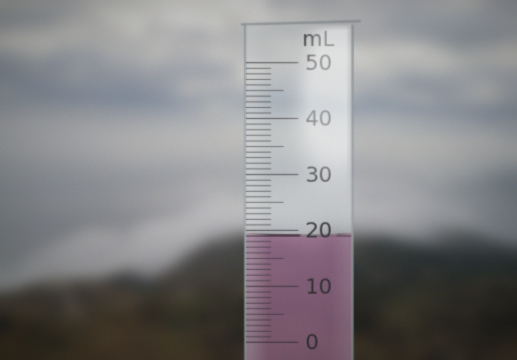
value=19 unit=mL
